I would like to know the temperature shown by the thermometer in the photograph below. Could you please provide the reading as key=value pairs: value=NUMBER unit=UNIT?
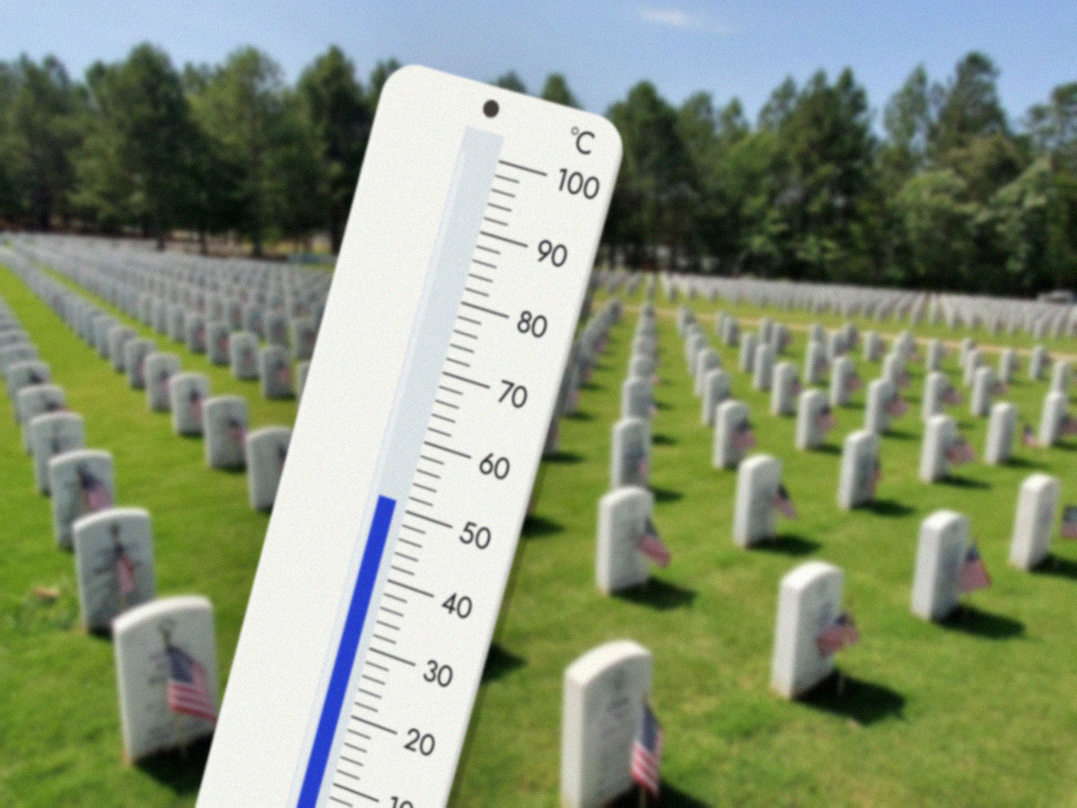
value=51 unit=°C
